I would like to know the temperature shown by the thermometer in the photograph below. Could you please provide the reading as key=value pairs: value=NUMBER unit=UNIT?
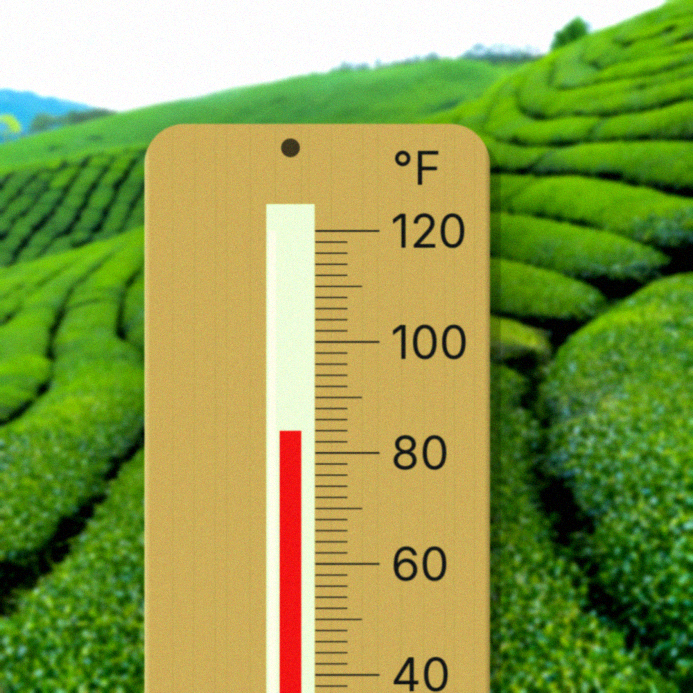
value=84 unit=°F
